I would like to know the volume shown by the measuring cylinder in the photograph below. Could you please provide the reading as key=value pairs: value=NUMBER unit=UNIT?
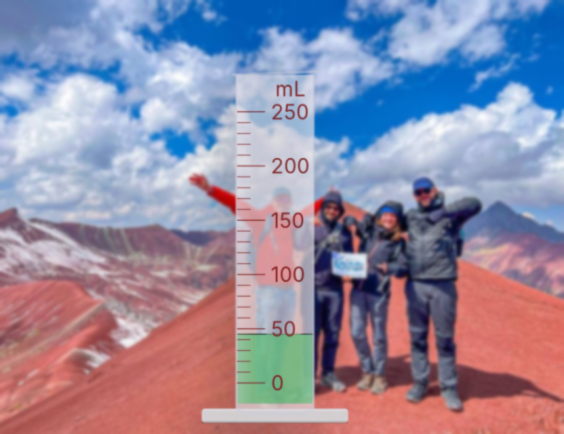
value=45 unit=mL
